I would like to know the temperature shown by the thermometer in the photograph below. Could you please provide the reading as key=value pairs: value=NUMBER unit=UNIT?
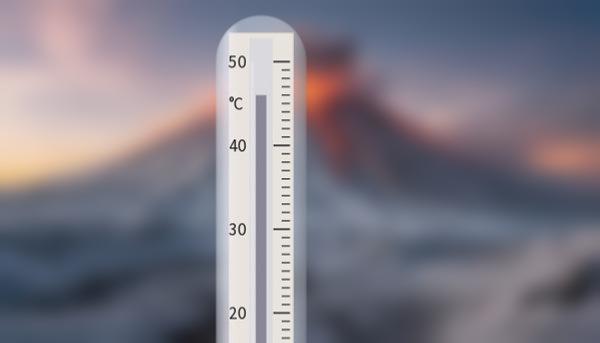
value=46 unit=°C
